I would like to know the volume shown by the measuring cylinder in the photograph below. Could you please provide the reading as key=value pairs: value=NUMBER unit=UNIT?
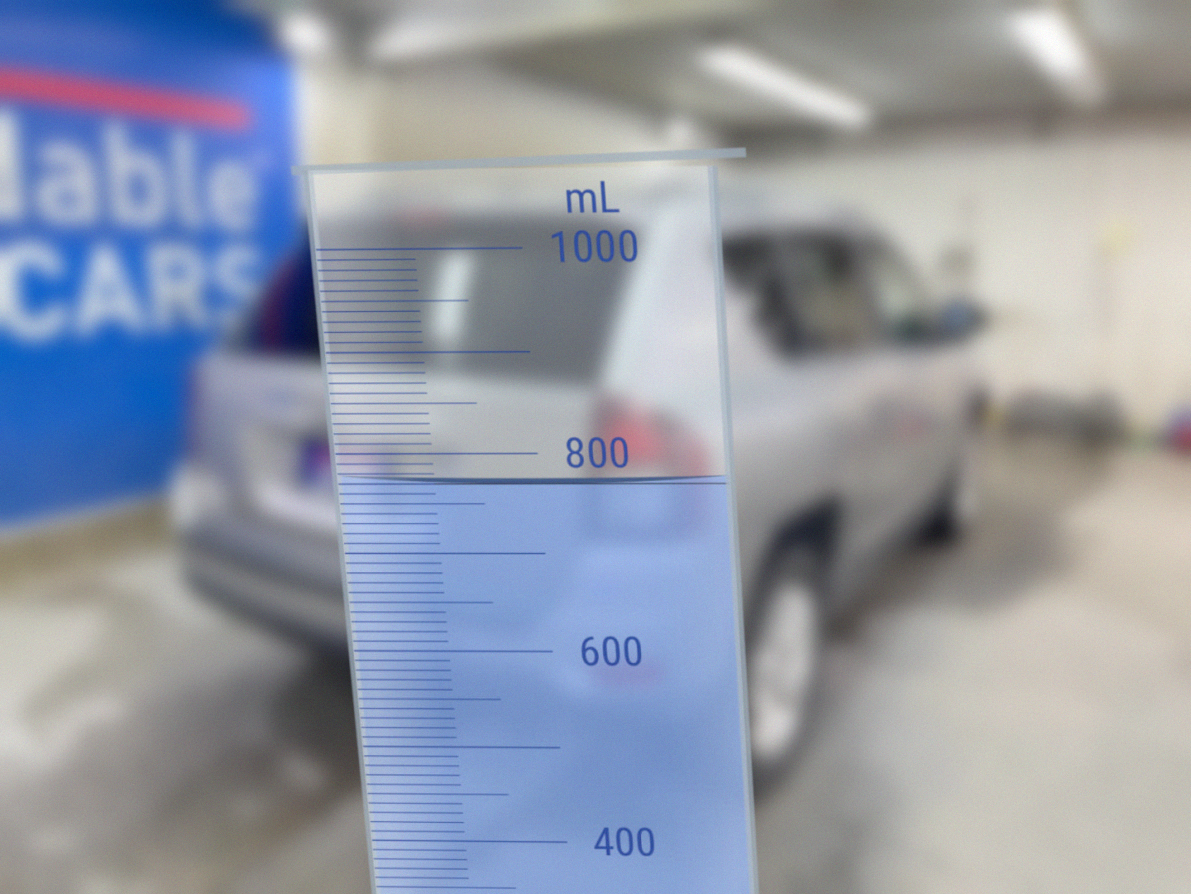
value=770 unit=mL
